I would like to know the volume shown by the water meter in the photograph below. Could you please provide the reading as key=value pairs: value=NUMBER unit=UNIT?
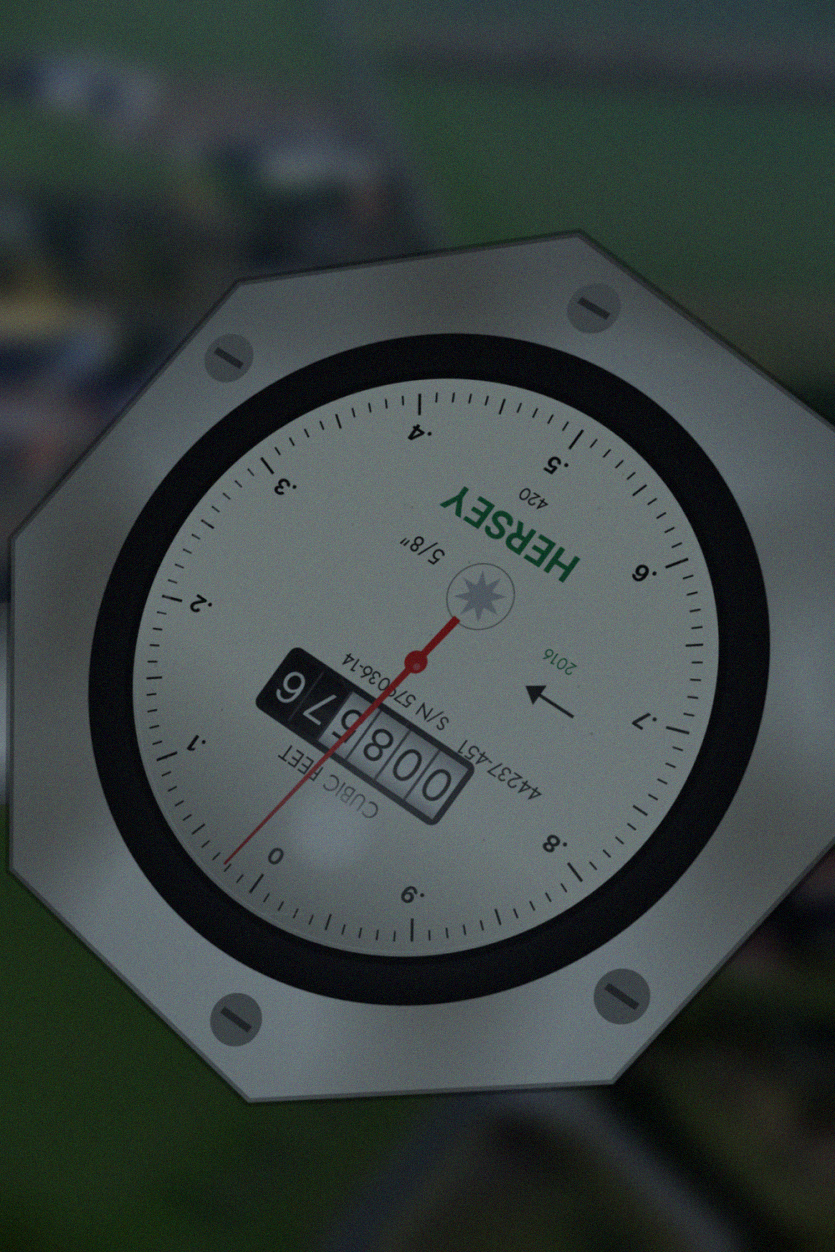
value=8576.02 unit=ft³
